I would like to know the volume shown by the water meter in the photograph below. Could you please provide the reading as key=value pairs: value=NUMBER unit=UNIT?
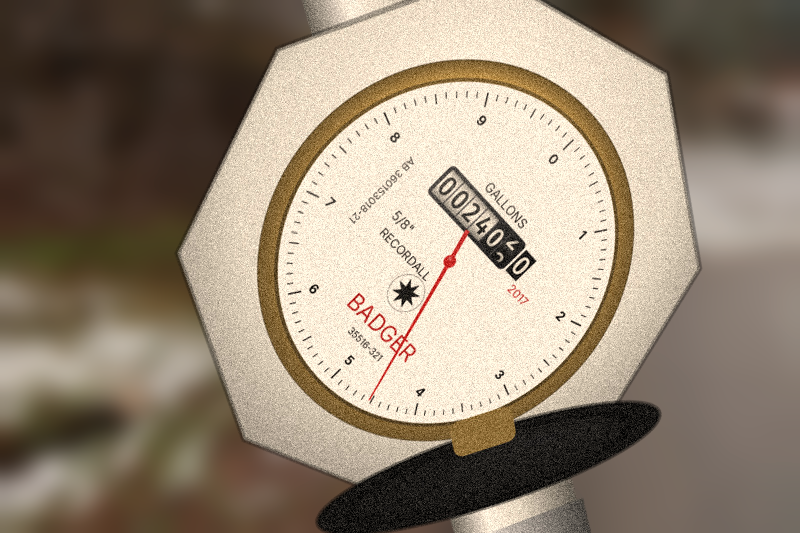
value=24024.5 unit=gal
